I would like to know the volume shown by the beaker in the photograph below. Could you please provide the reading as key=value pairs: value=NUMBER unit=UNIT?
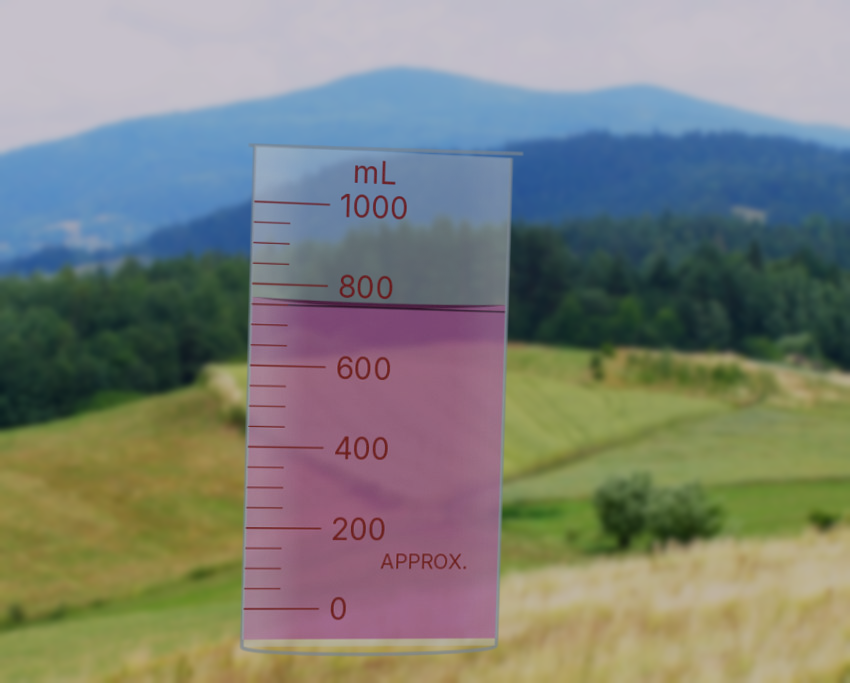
value=750 unit=mL
